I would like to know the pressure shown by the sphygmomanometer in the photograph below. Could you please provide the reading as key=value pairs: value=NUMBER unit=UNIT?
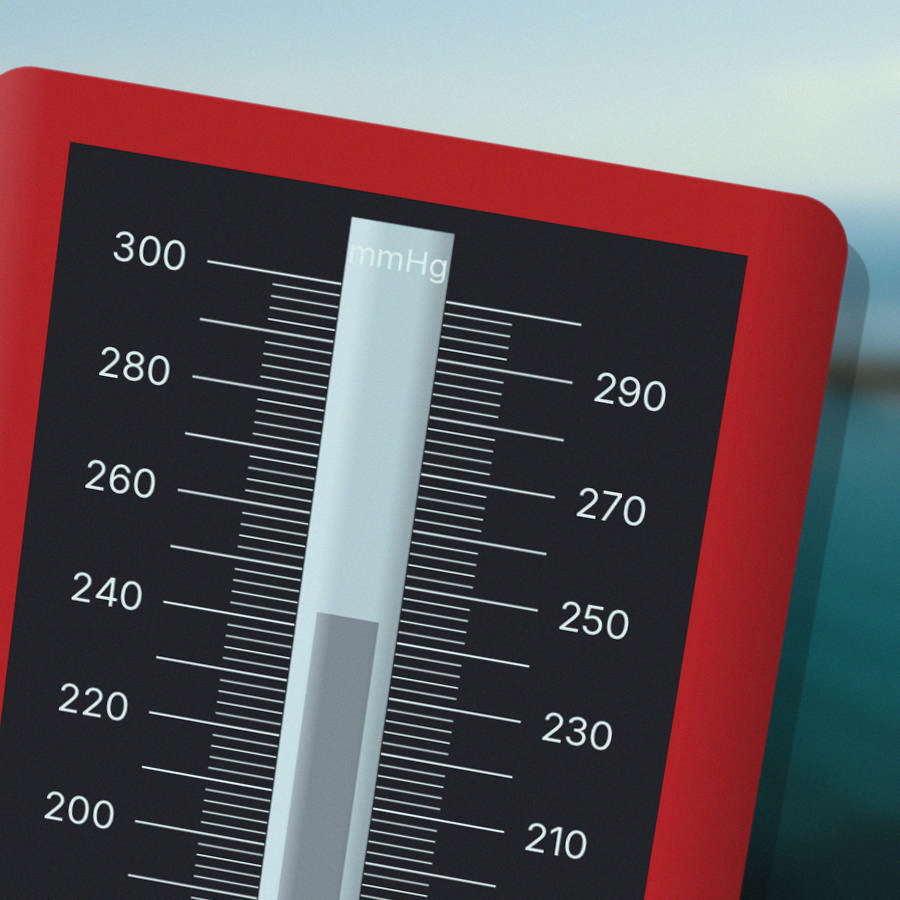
value=243 unit=mmHg
